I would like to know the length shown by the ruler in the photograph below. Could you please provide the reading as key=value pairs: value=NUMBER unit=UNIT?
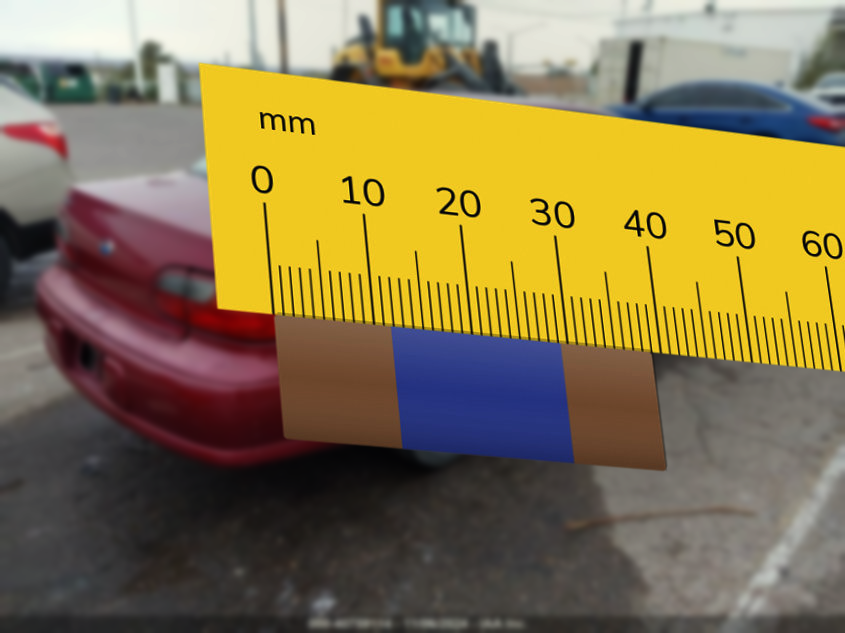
value=39 unit=mm
